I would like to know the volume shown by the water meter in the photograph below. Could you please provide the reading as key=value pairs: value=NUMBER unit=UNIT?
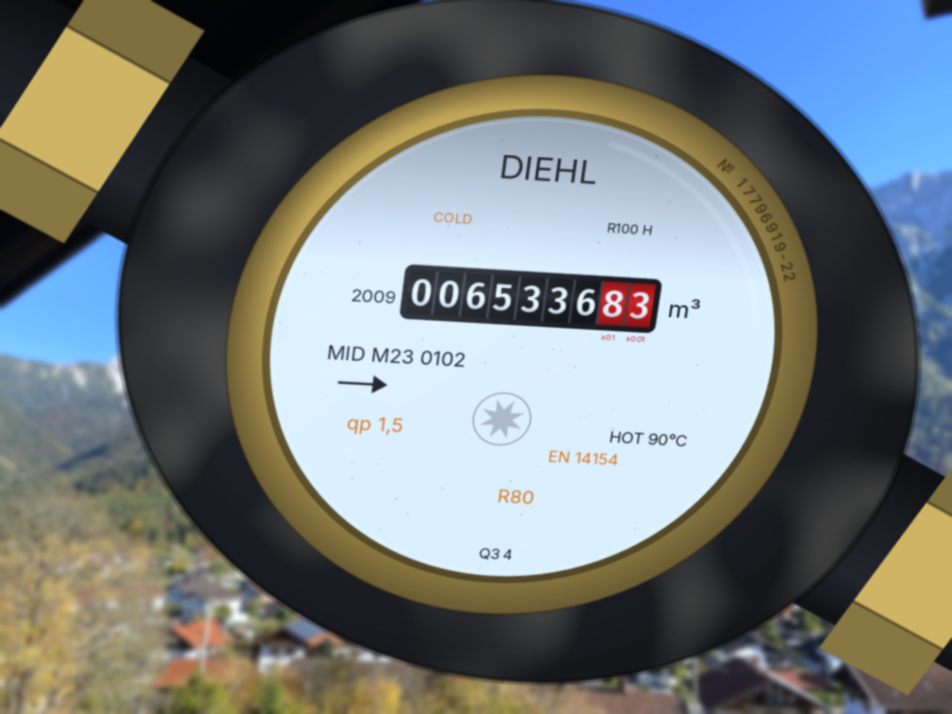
value=65336.83 unit=m³
